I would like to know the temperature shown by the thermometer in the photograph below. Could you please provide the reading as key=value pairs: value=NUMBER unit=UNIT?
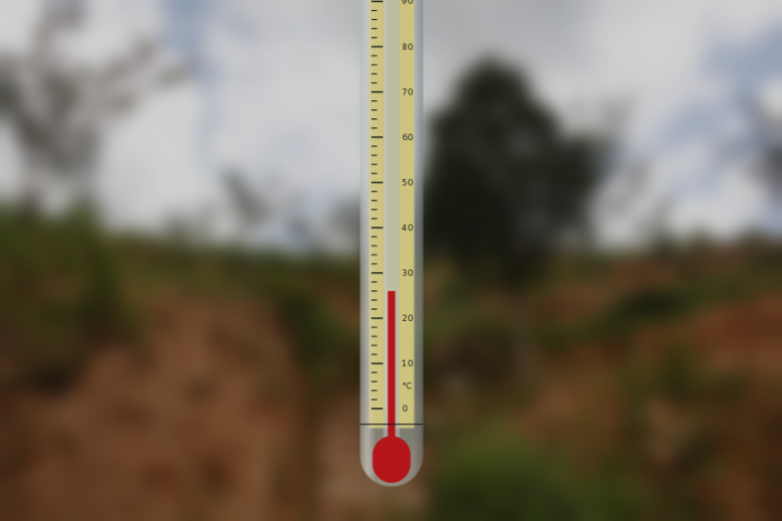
value=26 unit=°C
